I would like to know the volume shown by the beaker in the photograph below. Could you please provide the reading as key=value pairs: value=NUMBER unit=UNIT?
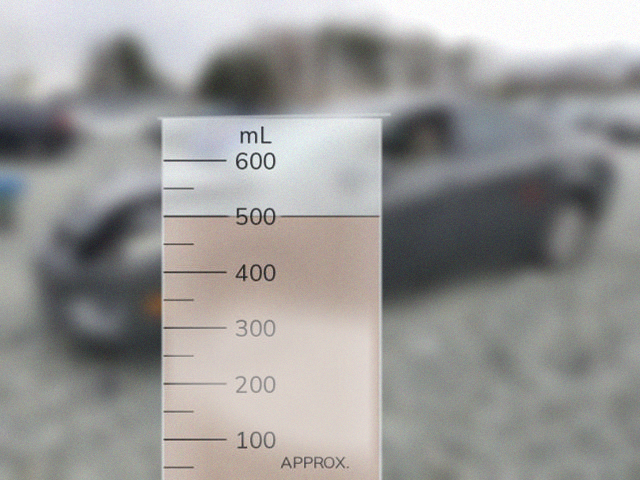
value=500 unit=mL
